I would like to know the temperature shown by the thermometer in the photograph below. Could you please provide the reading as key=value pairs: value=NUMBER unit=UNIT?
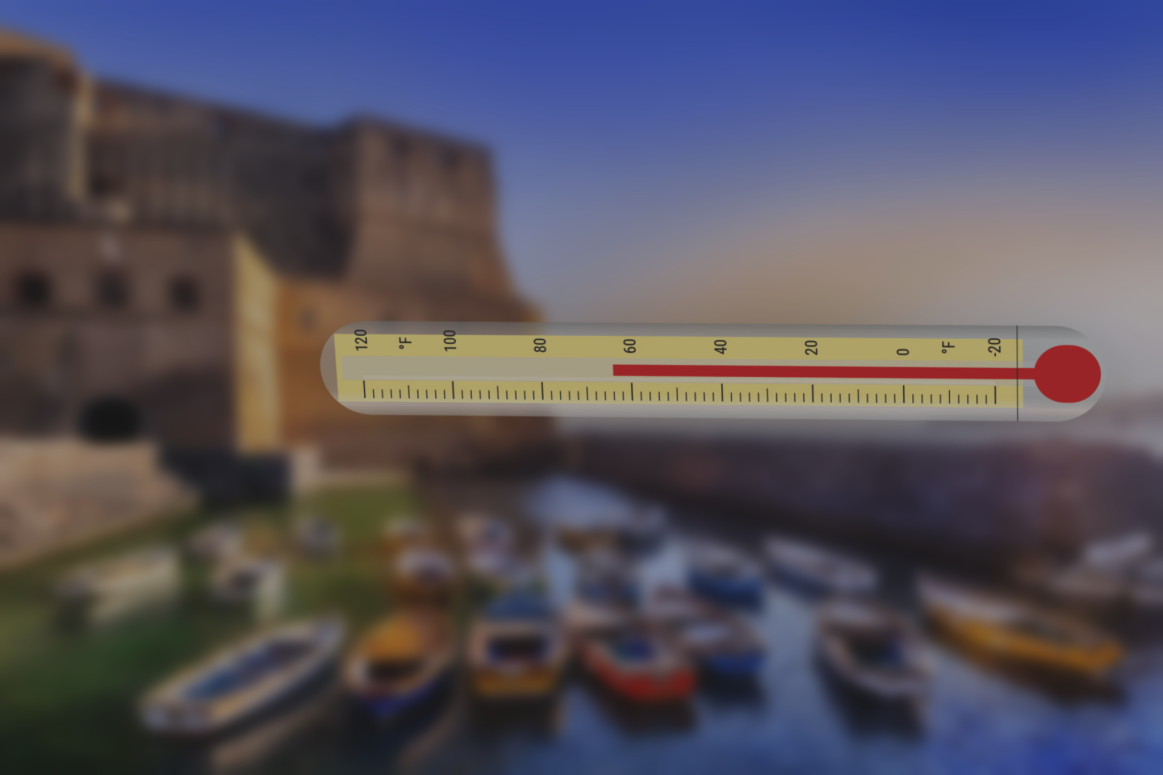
value=64 unit=°F
